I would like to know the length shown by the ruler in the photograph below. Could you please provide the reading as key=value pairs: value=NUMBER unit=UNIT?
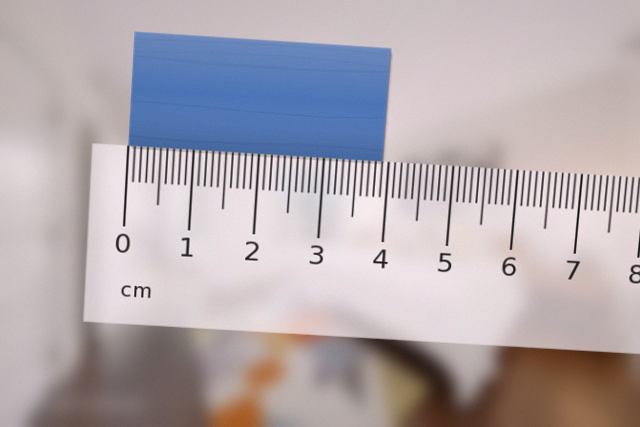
value=3.9 unit=cm
